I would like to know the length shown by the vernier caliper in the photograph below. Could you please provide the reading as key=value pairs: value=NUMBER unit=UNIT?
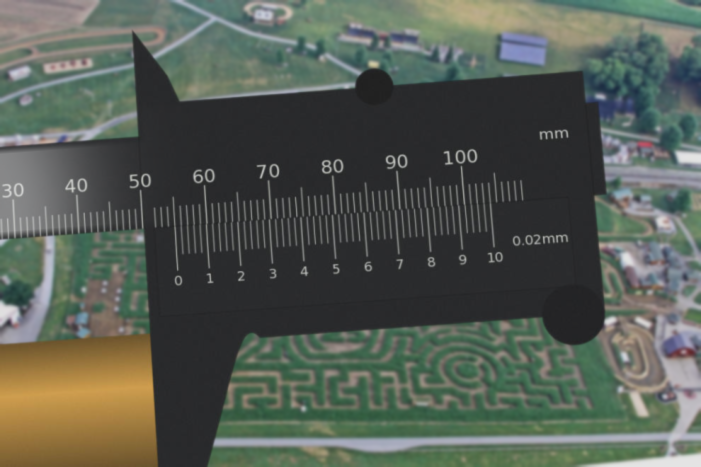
value=55.0 unit=mm
